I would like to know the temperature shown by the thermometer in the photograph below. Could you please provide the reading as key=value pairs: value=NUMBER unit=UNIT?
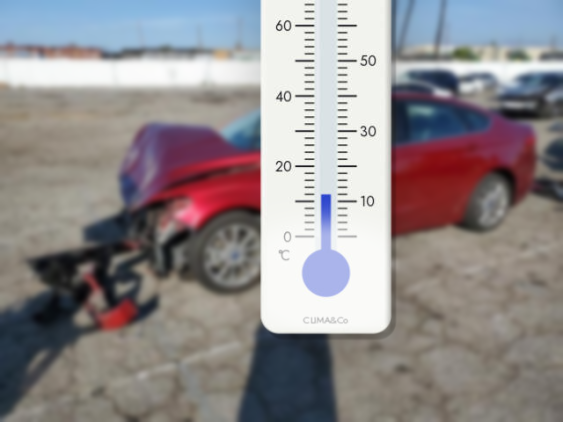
value=12 unit=°C
